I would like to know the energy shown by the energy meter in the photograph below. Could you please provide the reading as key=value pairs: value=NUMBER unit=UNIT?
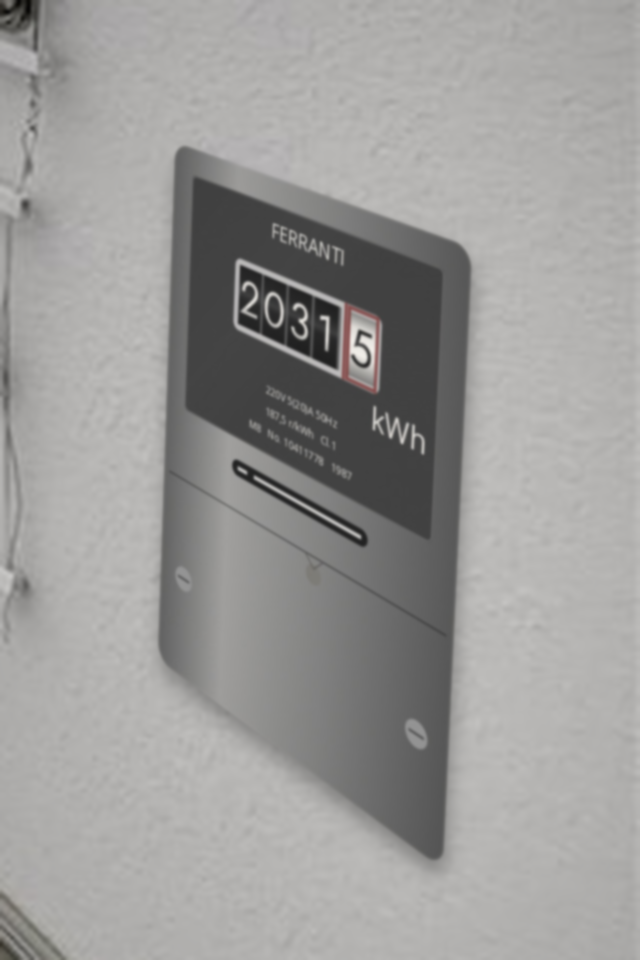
value=2031.5 unit=kWh
